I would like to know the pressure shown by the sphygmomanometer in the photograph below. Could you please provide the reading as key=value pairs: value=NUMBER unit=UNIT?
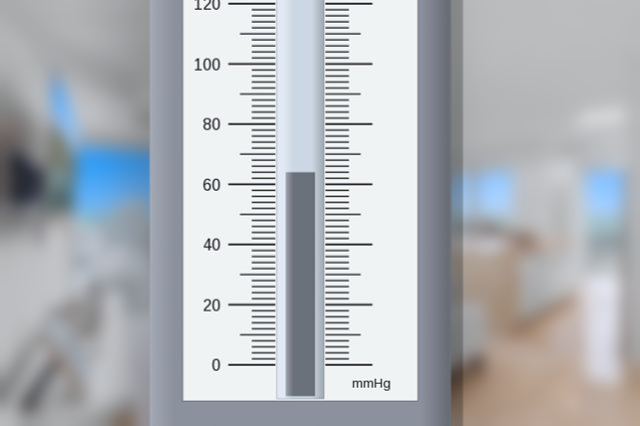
value=64 unit=mmHg
